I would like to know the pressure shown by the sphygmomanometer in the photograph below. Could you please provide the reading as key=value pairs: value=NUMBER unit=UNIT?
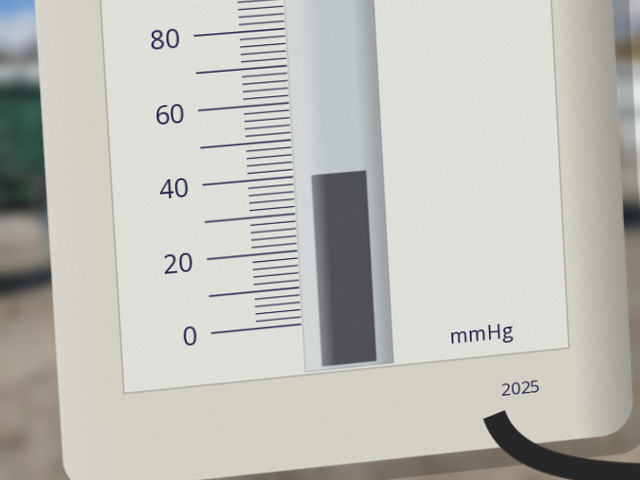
value=40 unit=mmHg
